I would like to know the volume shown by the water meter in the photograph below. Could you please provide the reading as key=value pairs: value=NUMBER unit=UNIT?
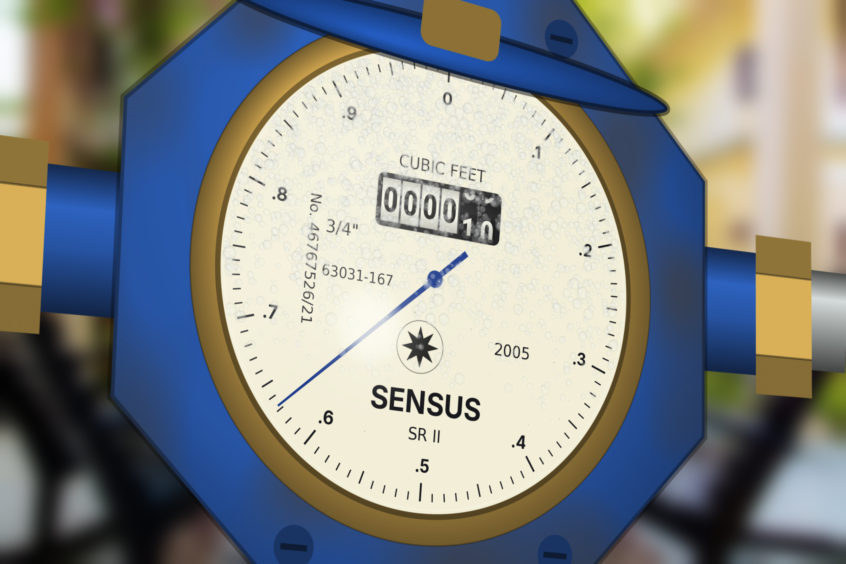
value=9.63 unit=ft³
